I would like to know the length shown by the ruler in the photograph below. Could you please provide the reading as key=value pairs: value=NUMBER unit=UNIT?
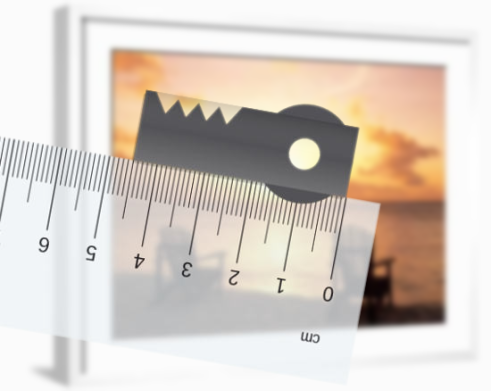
value=4.5 unit=cm
